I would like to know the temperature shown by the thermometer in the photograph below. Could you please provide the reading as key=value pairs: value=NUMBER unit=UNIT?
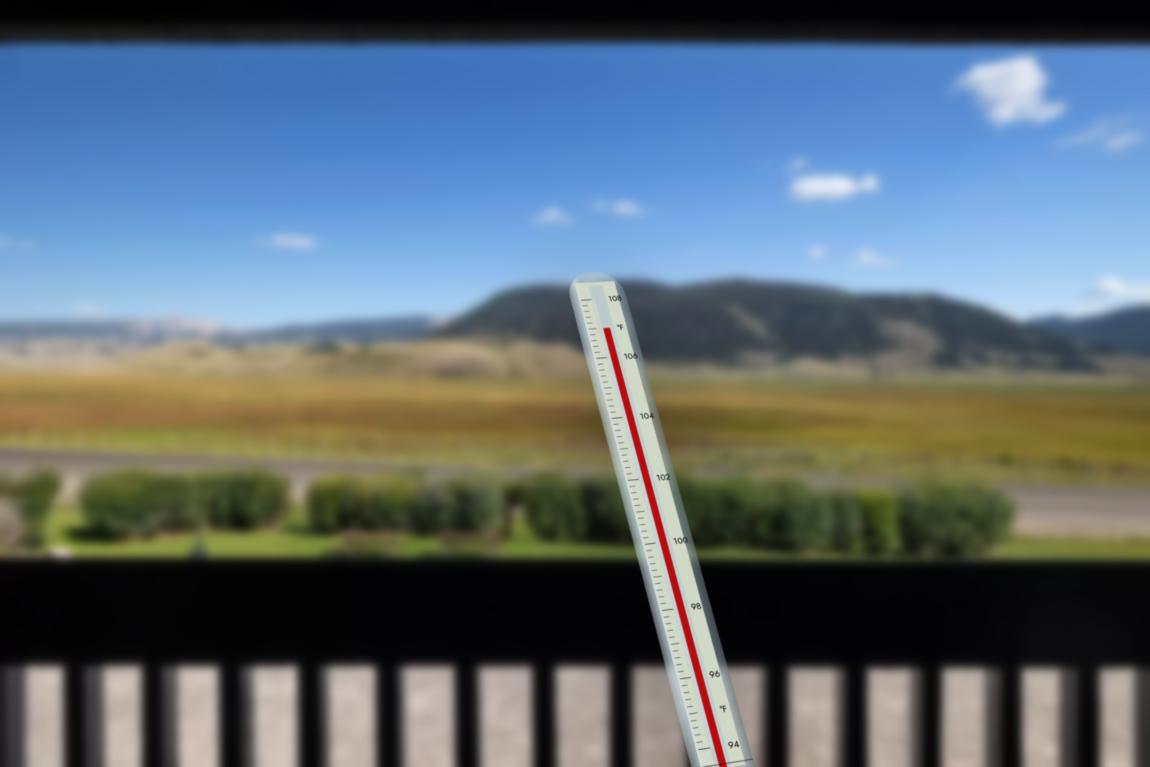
value=107 unit=°F
